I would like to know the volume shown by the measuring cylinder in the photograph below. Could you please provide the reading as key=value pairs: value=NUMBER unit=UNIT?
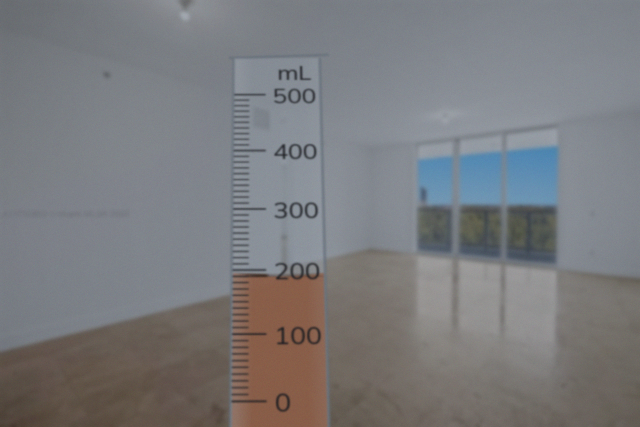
value=190 unit=mL
